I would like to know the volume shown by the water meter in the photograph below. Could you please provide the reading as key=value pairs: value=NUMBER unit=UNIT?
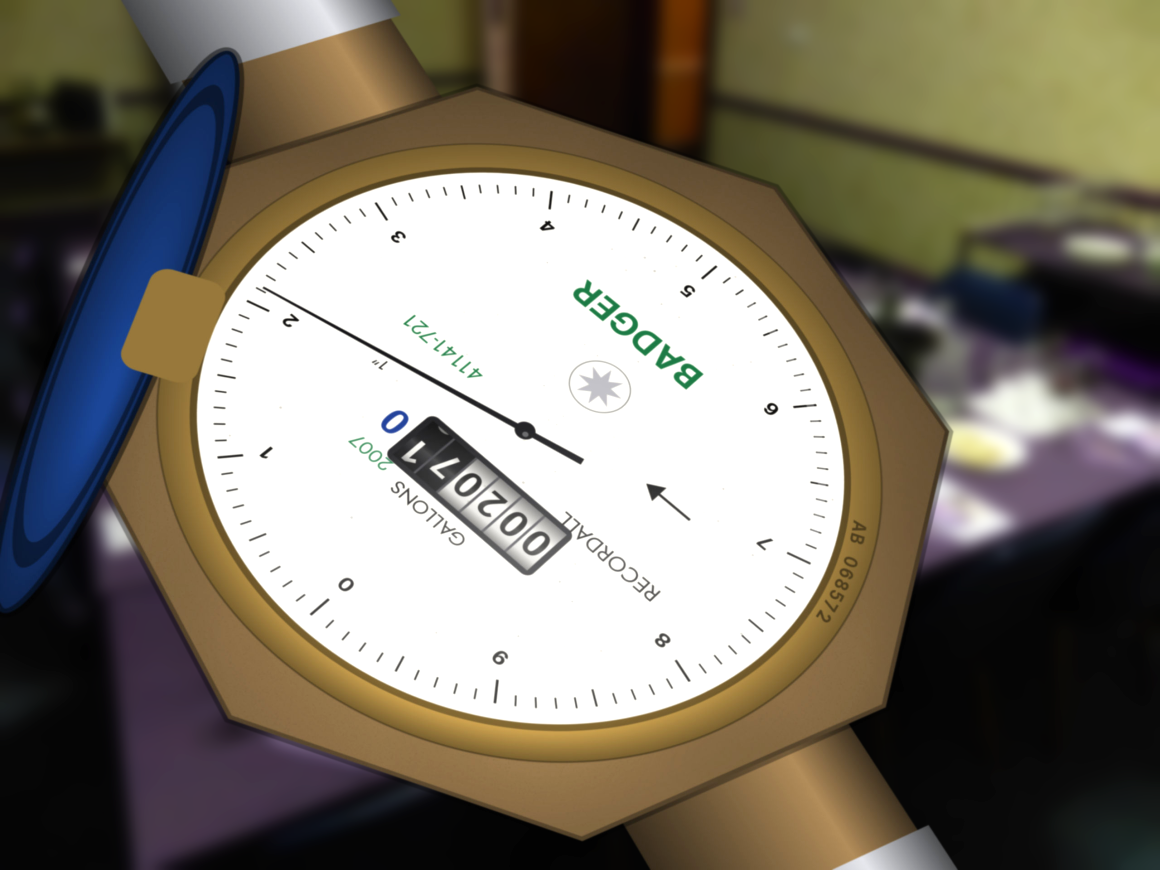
value=20712.1 unit=gal
